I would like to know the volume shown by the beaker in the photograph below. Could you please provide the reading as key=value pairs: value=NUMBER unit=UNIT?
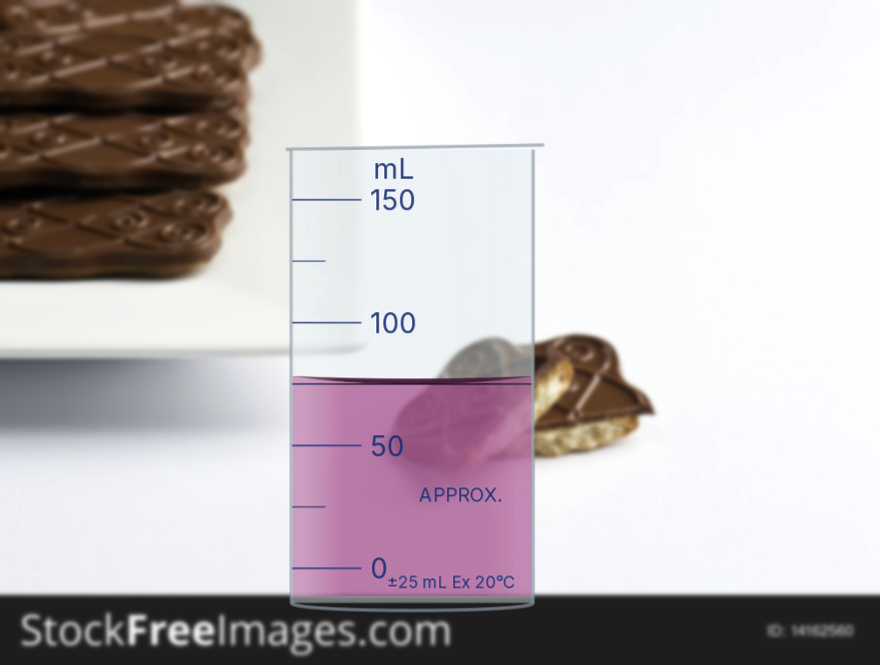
value=75 unit=mL
